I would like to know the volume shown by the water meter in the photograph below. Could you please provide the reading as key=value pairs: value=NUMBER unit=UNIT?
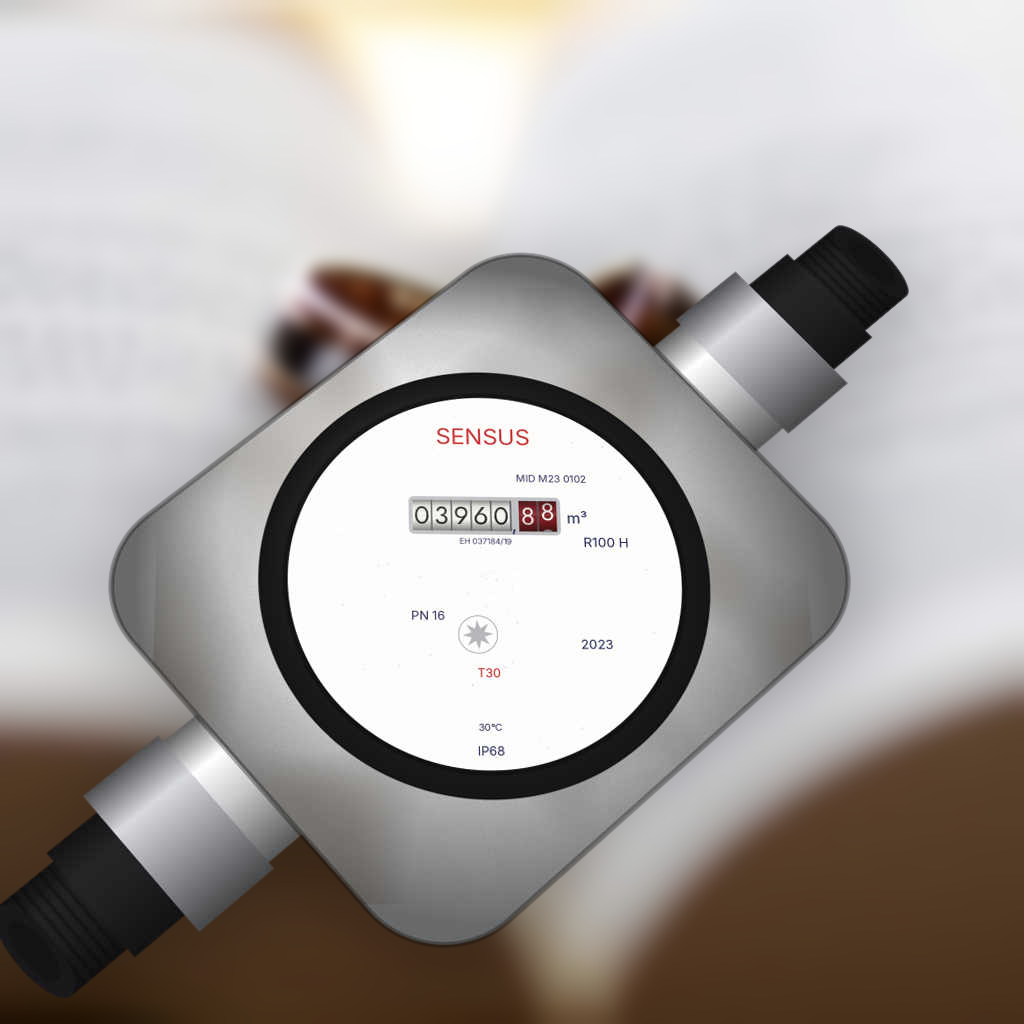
value=3960.88 unit=m³
